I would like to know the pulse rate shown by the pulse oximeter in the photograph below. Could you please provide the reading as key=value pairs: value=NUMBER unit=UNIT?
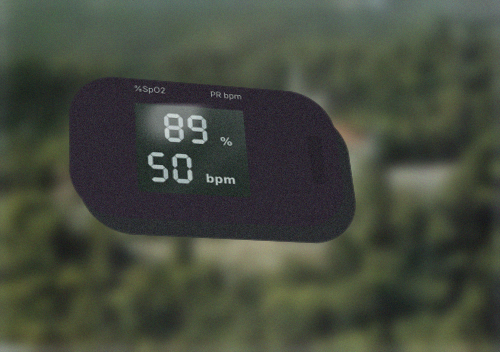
value=50 unit=bpm
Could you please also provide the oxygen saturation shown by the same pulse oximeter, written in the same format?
value=89 unit=%
